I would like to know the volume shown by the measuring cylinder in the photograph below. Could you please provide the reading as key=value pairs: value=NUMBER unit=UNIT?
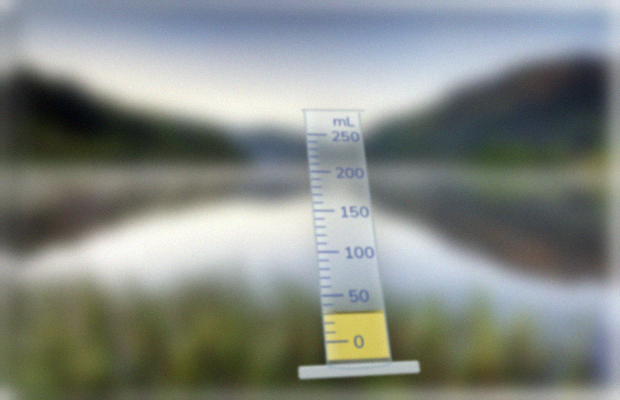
value=30 unit=mL
